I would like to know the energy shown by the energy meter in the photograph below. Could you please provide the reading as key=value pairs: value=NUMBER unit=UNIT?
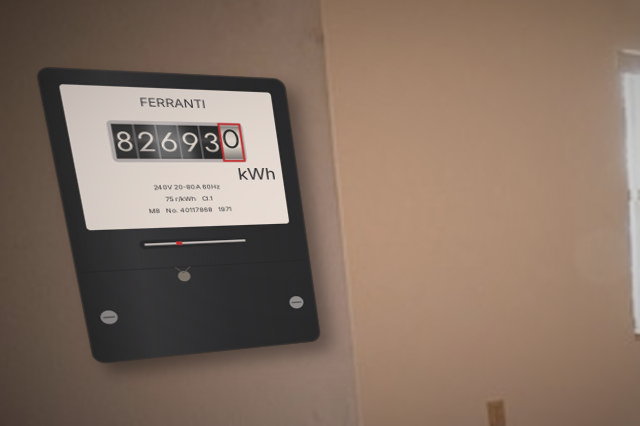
value=82693.0 unit=kWh
